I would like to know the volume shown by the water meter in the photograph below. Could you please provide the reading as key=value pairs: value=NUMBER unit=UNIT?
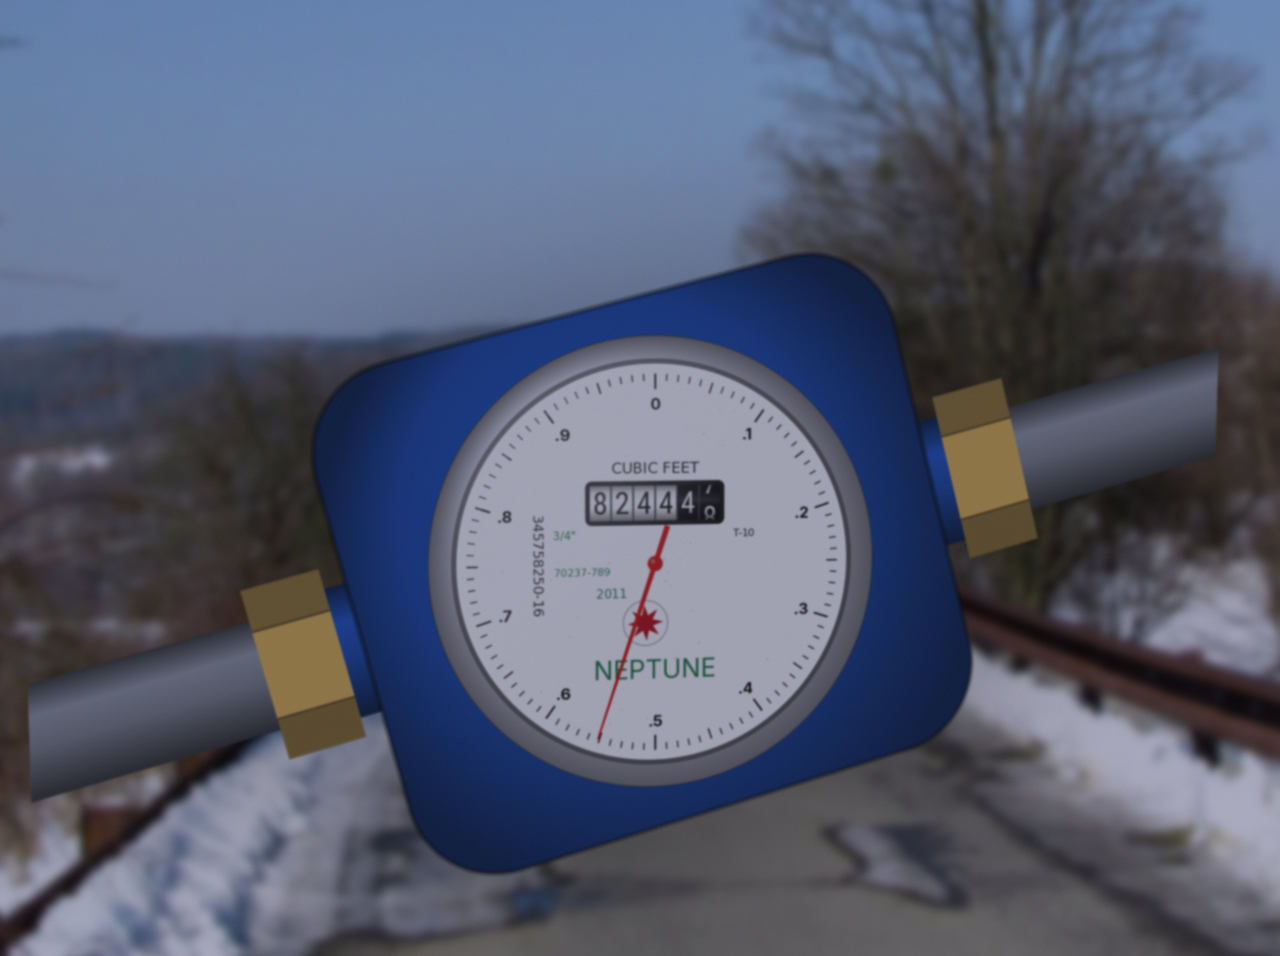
value=824447.55 unit=ft³
